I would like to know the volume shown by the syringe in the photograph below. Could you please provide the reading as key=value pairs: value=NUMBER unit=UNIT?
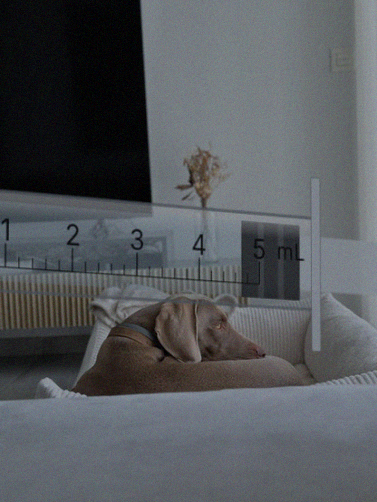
value=4.7 unit=mL
